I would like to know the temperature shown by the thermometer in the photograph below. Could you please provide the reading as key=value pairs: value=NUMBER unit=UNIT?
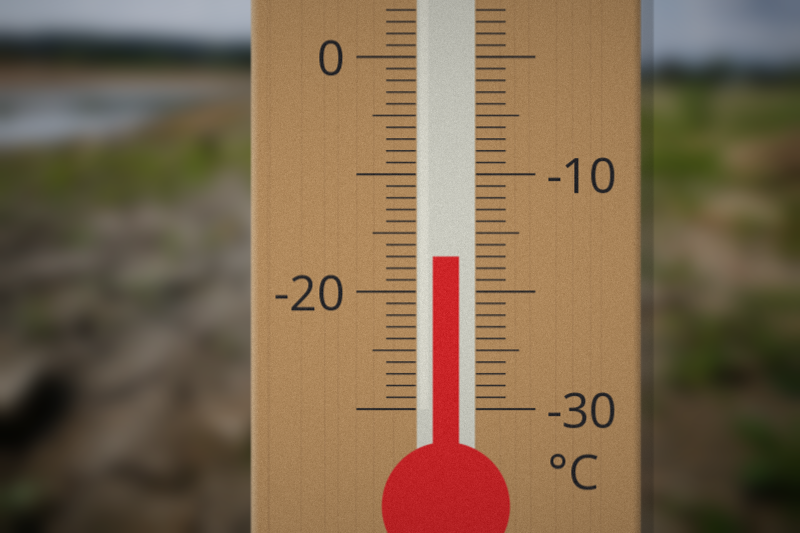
value=-17 unit=°C
